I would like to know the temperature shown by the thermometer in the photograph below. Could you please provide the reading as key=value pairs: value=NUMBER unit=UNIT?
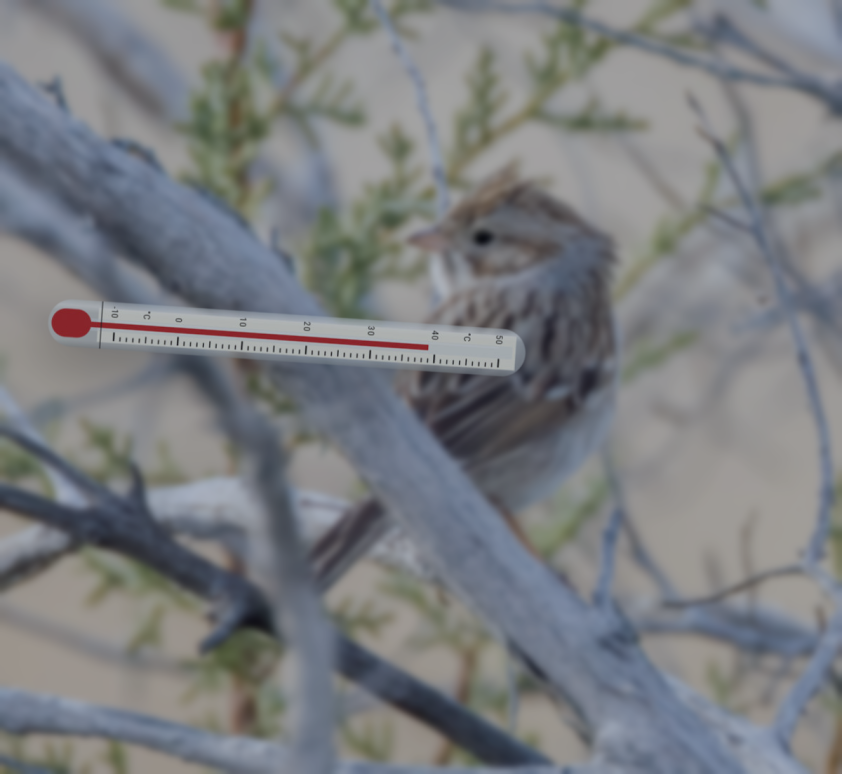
value=39 unit=°C
